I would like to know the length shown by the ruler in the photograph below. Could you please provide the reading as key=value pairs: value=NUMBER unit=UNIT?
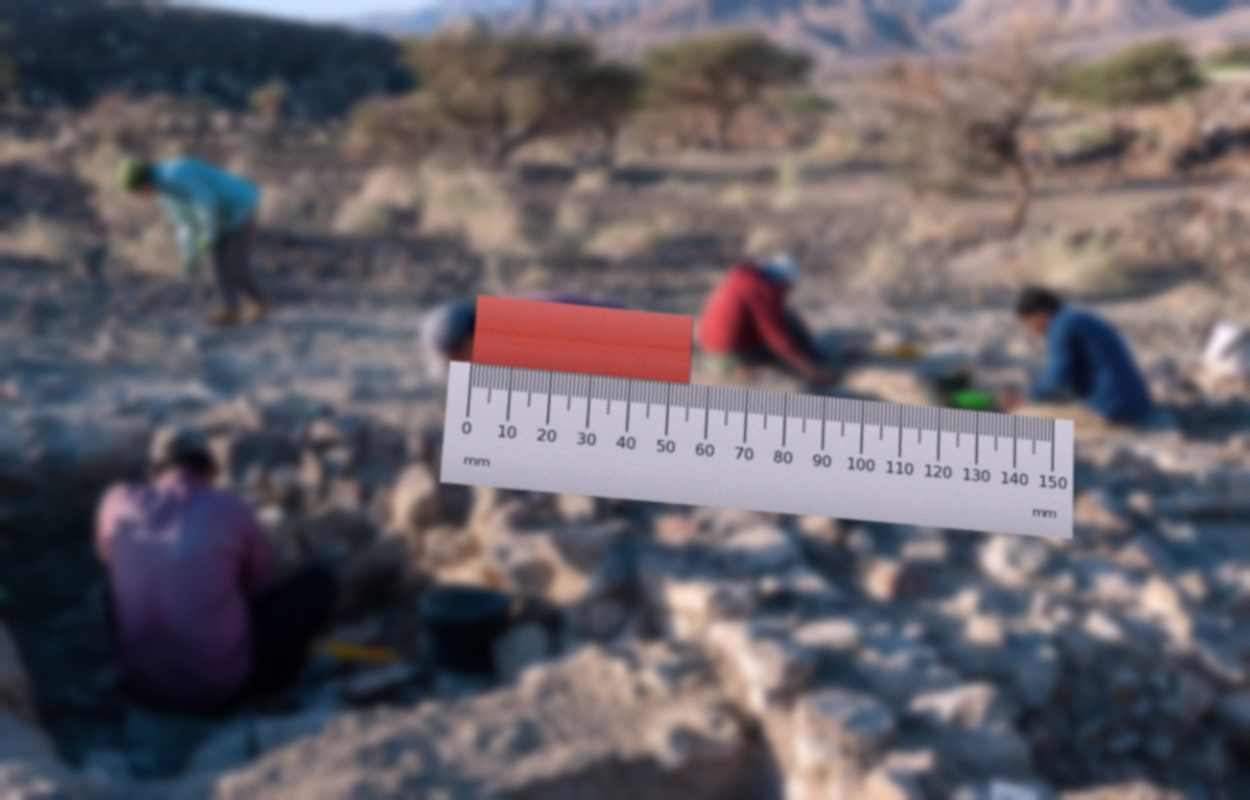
value=55 unit=mm
